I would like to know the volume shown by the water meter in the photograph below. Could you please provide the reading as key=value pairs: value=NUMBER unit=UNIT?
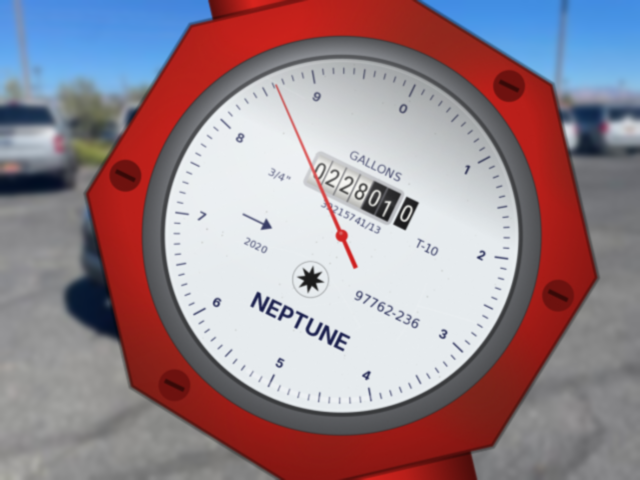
value=228008.6 unit=gal
